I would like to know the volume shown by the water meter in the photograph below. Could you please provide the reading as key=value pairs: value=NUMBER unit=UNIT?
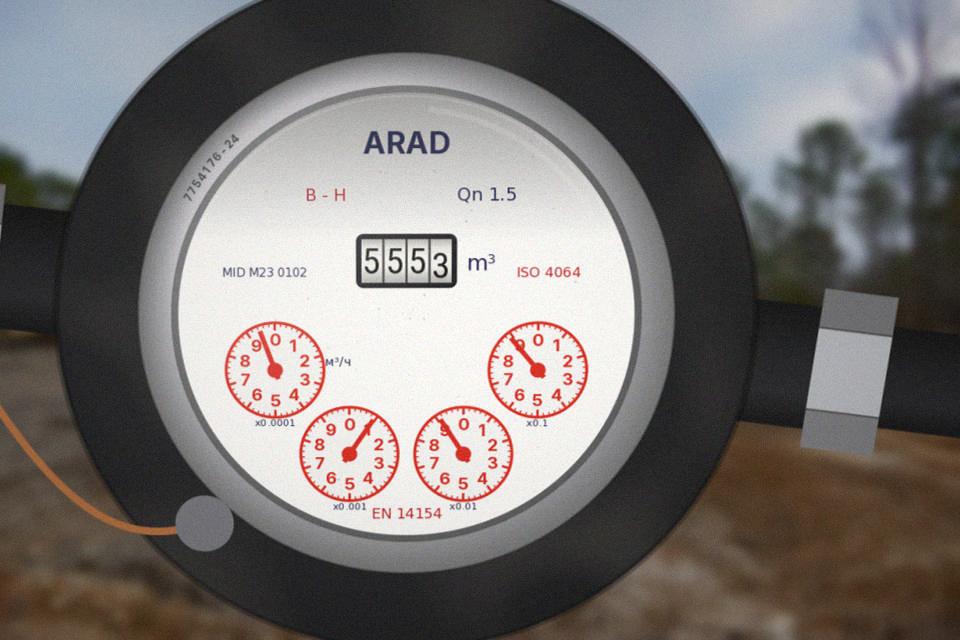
value=5552.8909 unit=m³
